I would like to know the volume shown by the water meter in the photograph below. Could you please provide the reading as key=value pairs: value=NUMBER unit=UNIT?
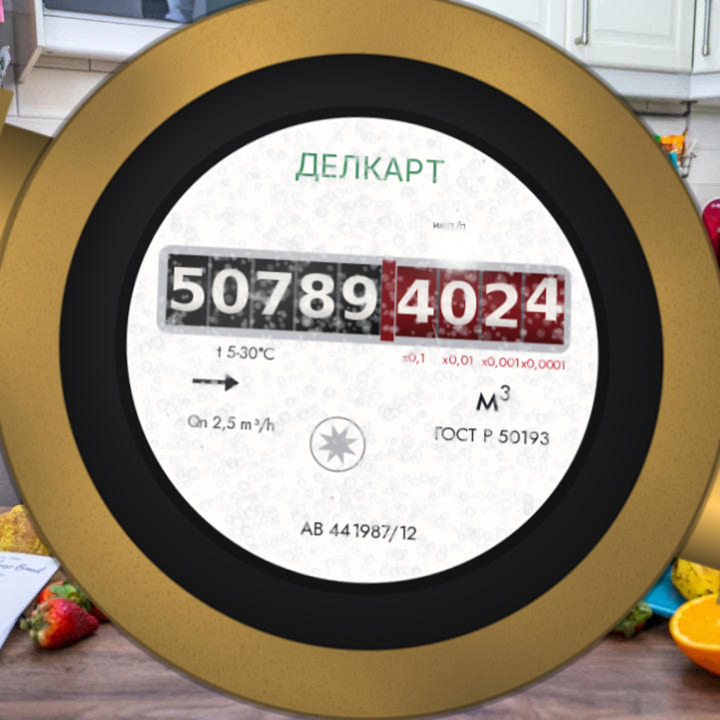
value=50789.4024 unit=m³
